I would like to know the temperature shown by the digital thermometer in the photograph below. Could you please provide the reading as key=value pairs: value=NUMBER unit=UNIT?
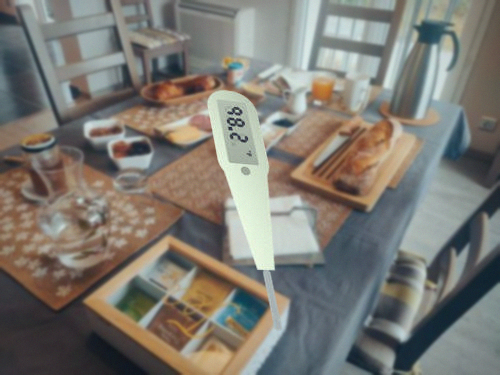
value=98.2 unit=°F
